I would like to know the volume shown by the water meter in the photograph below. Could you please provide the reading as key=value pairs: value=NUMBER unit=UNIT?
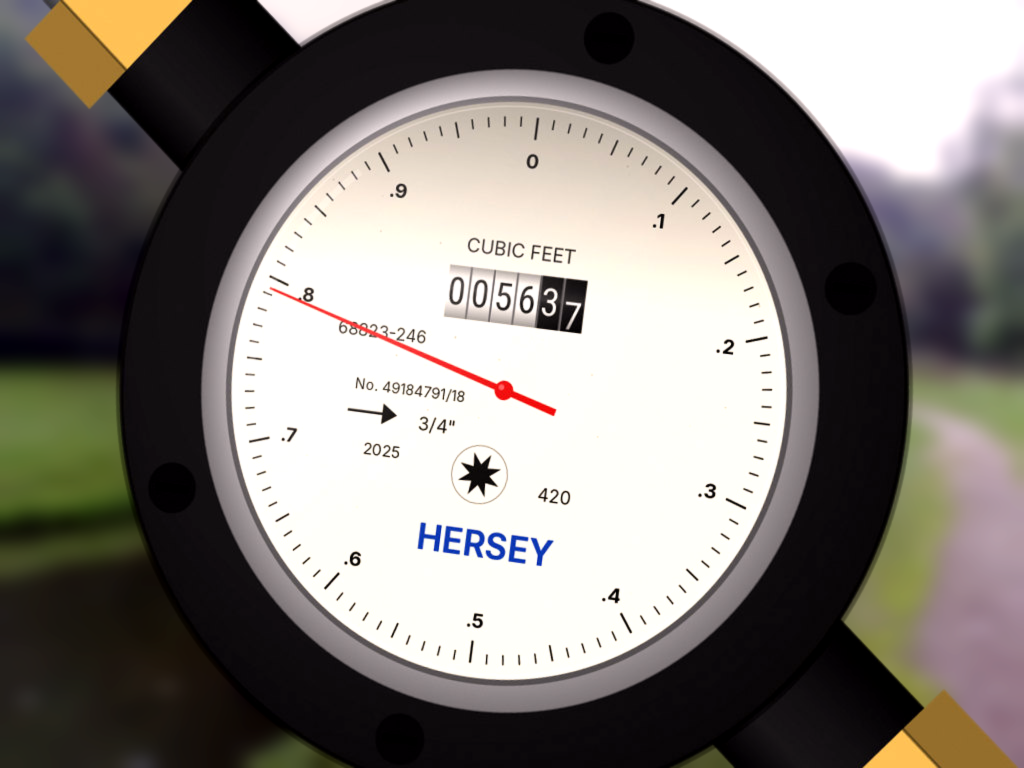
value=5636.79 unit=ft³
